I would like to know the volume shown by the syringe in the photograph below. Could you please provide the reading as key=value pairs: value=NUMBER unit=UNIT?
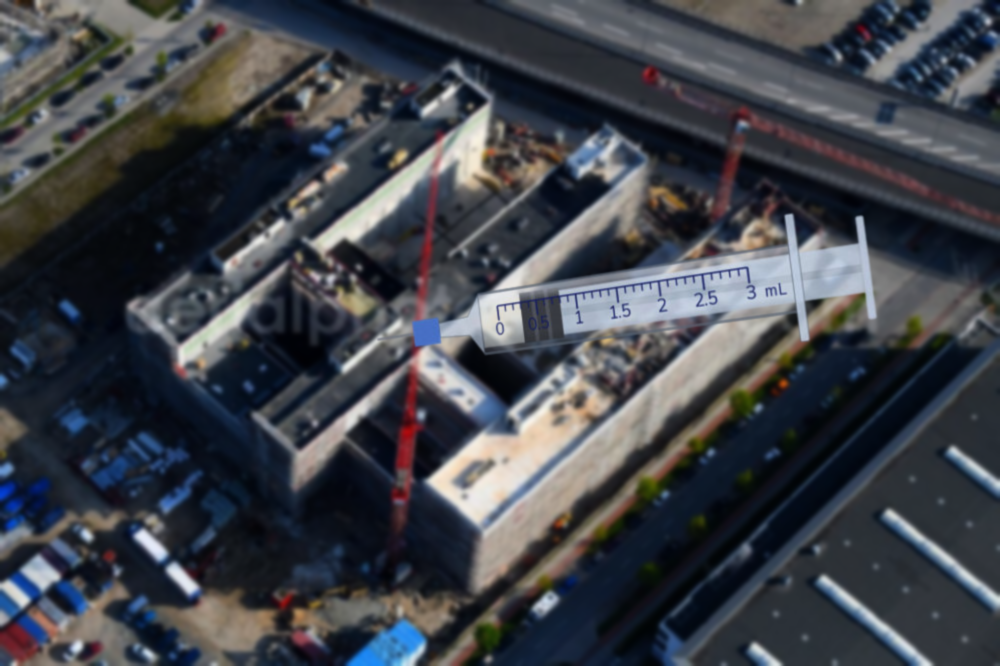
value=0.3 unit=mL
